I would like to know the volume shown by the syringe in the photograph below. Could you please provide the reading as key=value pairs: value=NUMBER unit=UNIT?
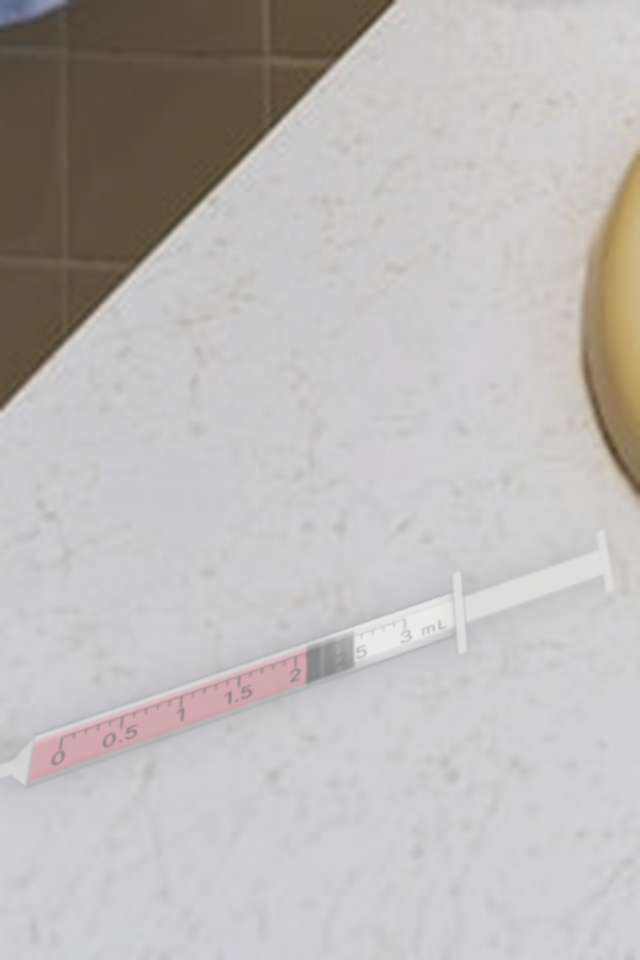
value=2.1 unit=mL
